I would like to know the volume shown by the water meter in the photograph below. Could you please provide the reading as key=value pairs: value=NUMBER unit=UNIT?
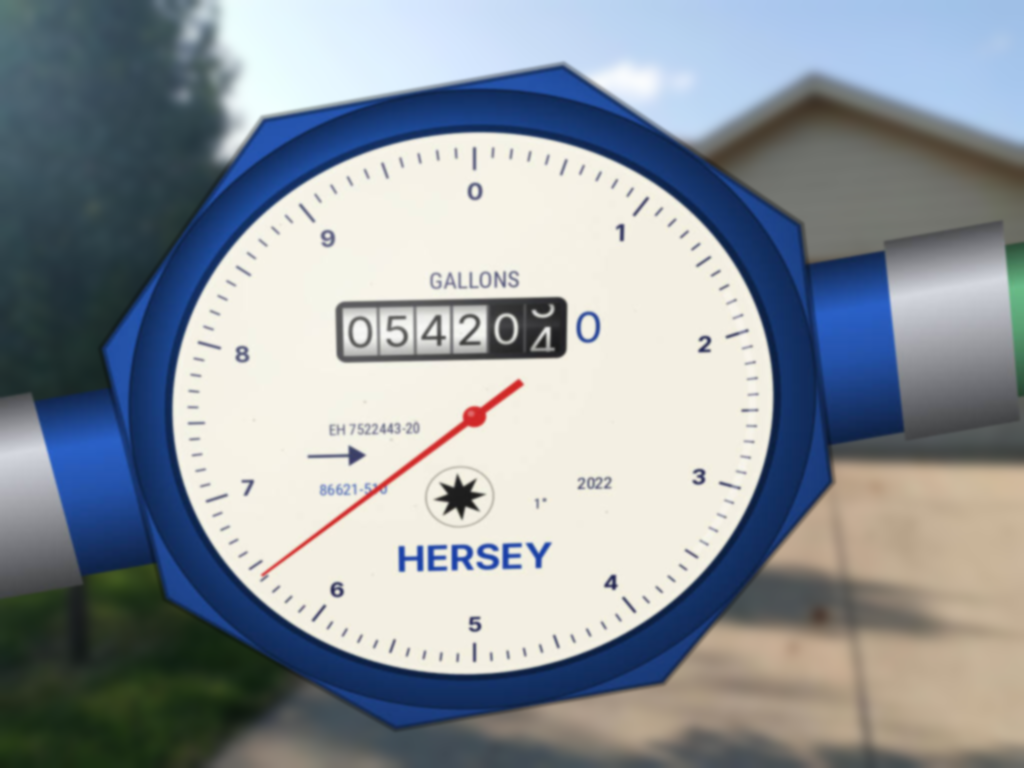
value=542036.4 unit=gal
